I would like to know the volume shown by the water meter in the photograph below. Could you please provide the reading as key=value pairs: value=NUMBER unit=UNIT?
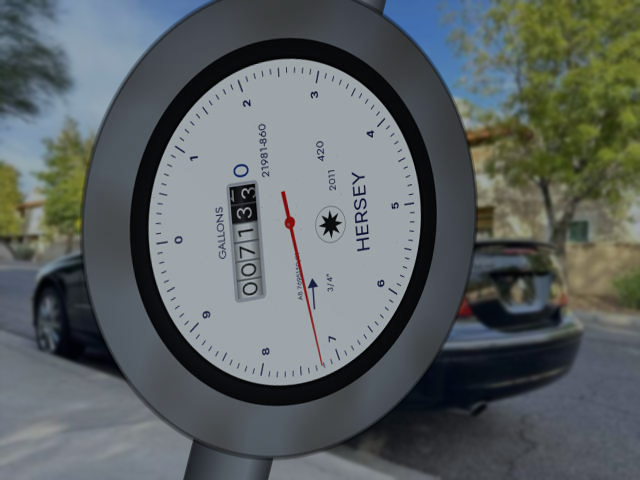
value=71327.2 unit=gal
